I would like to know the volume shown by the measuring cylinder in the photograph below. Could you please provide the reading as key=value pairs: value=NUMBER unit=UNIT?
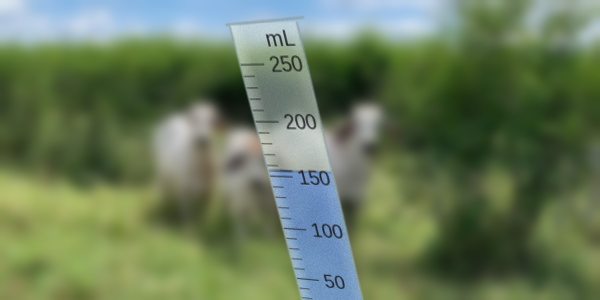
value=155 unit=mL
